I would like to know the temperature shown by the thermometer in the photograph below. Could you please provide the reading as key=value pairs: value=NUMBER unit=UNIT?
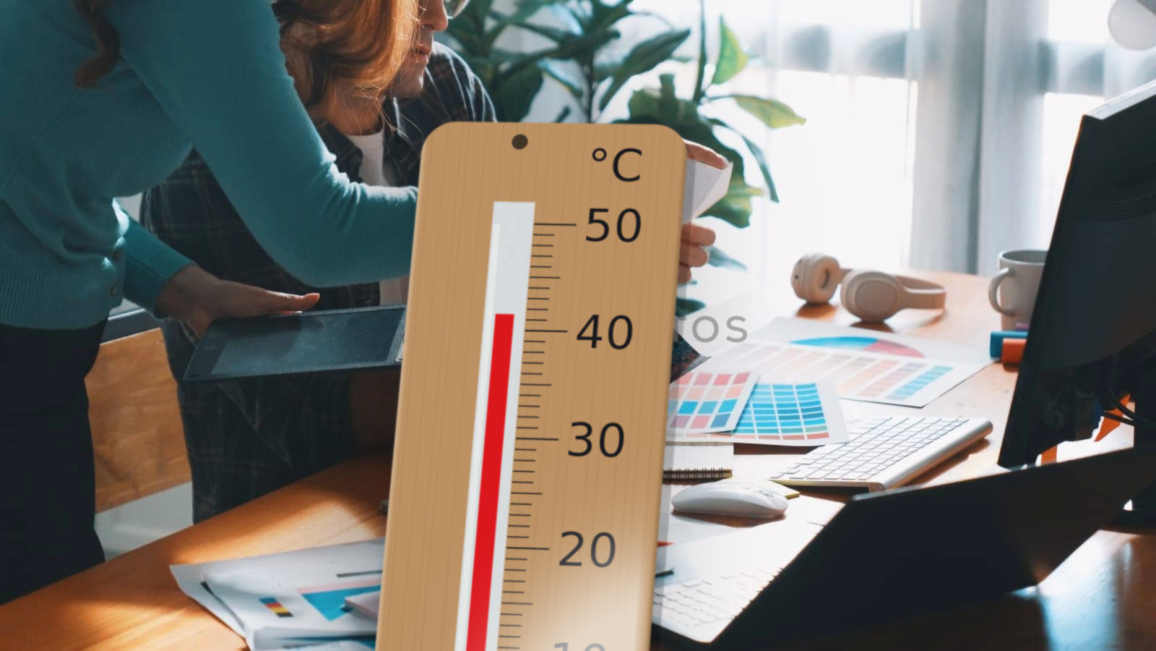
value=41.5 unit=°C
